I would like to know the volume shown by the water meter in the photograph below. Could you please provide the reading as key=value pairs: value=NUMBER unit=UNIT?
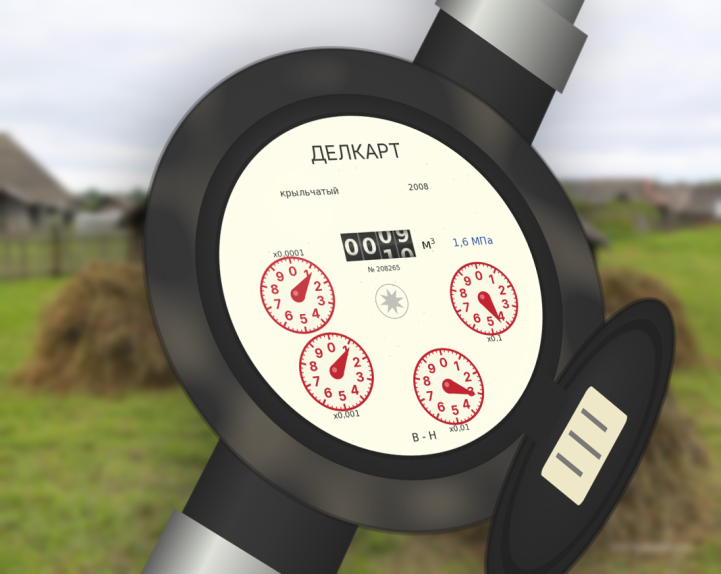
value=9.4311 unit=m³
